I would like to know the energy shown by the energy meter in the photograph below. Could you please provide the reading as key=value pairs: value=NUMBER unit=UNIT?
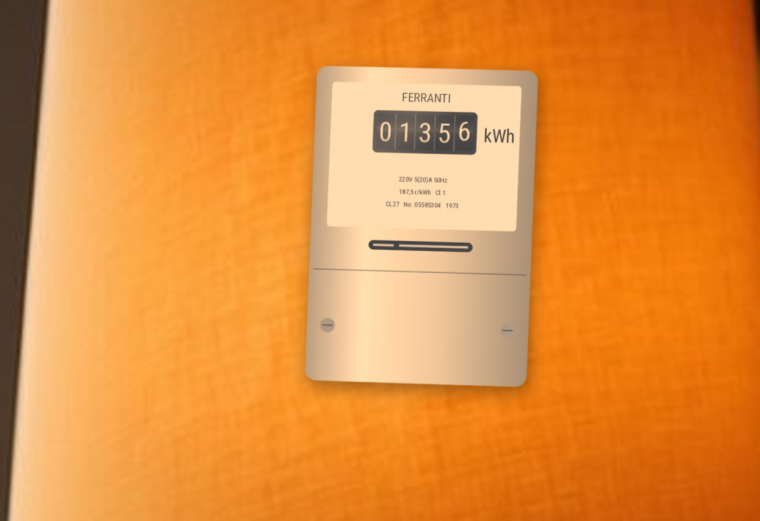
value=1356 unit=kWh
